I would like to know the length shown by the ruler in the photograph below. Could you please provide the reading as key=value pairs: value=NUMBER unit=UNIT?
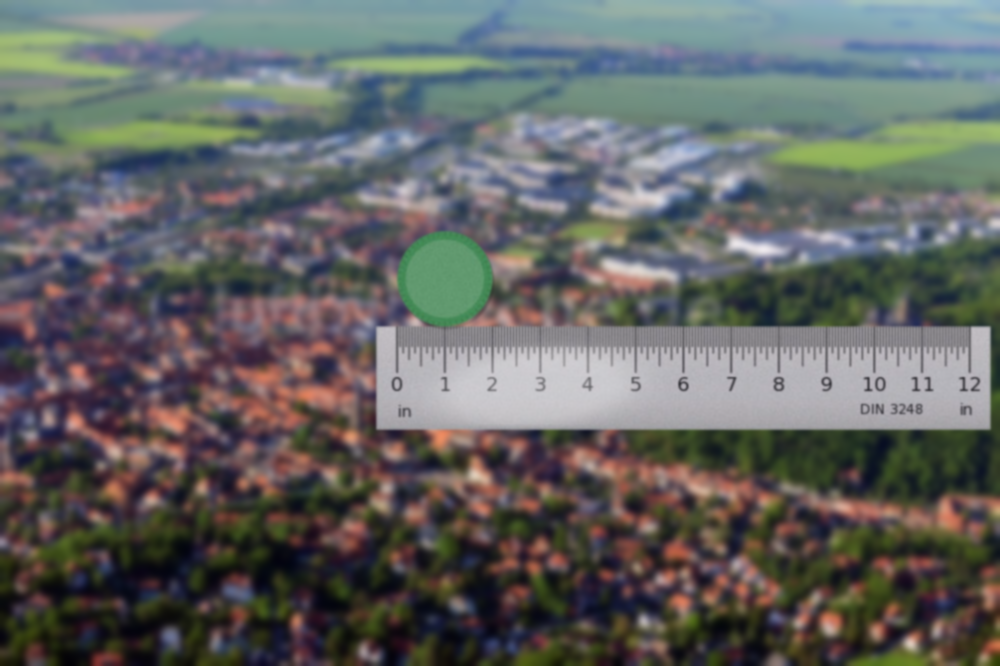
value=2 unit=in
